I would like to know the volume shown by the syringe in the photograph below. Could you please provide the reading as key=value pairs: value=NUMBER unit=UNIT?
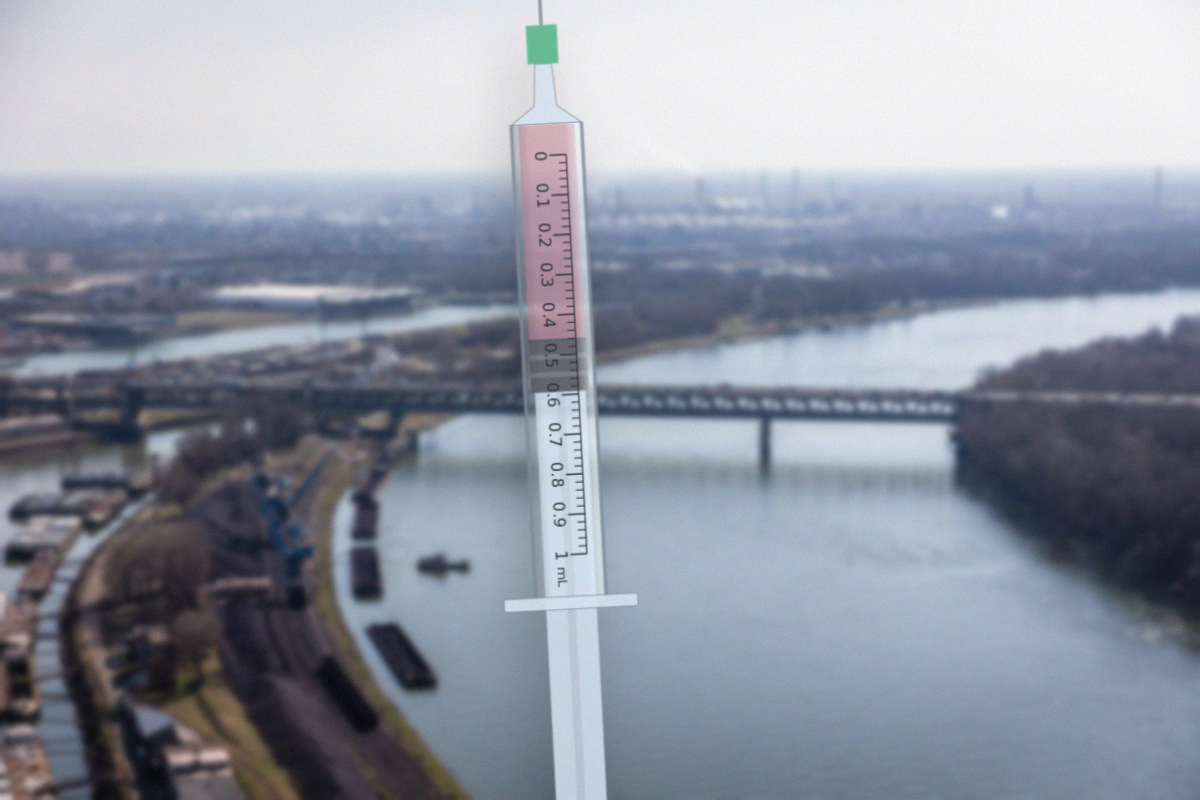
value=0.46 unit=mL
